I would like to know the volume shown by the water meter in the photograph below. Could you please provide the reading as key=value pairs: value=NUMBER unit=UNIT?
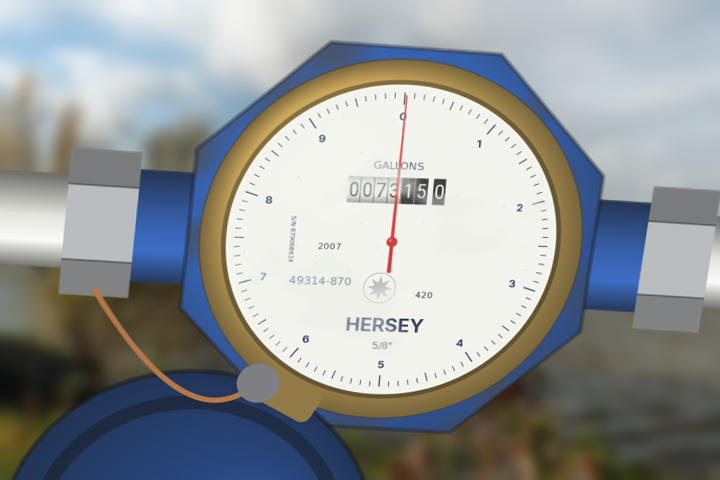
value=73150.0 unit=gal
